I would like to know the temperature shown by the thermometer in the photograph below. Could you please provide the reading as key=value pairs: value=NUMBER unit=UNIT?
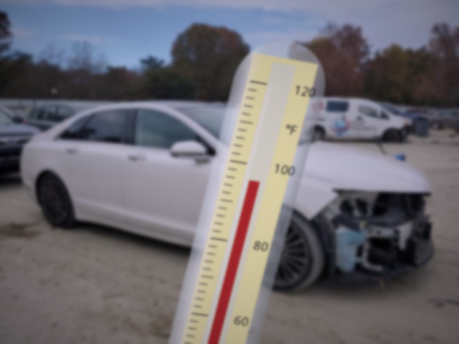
value=96 unit=°F
